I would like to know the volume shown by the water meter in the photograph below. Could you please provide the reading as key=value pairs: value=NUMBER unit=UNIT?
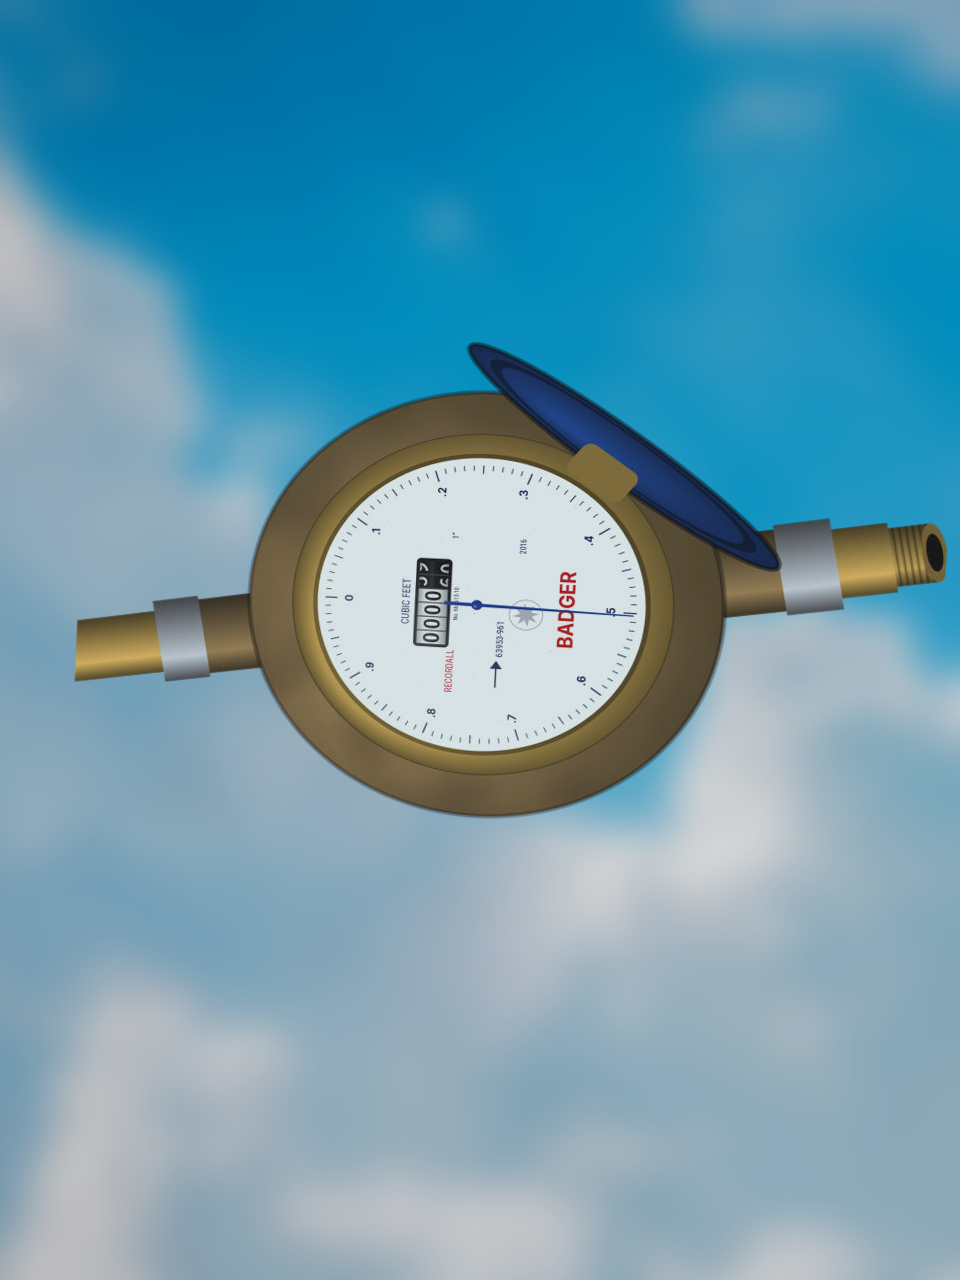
value=59.50 unit=ft³
